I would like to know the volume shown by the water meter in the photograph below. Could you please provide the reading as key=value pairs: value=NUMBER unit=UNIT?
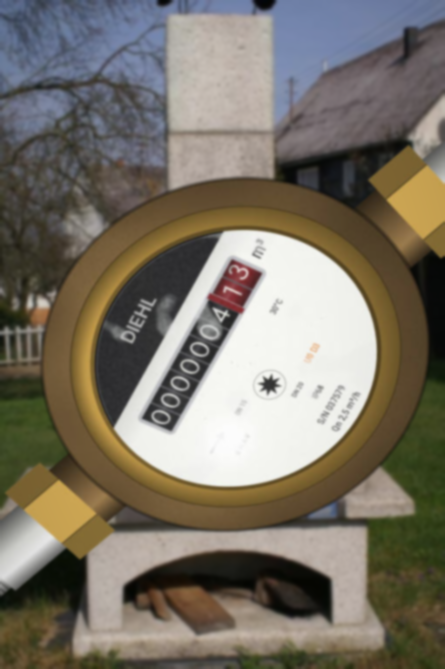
value=4.13 unit=m³
